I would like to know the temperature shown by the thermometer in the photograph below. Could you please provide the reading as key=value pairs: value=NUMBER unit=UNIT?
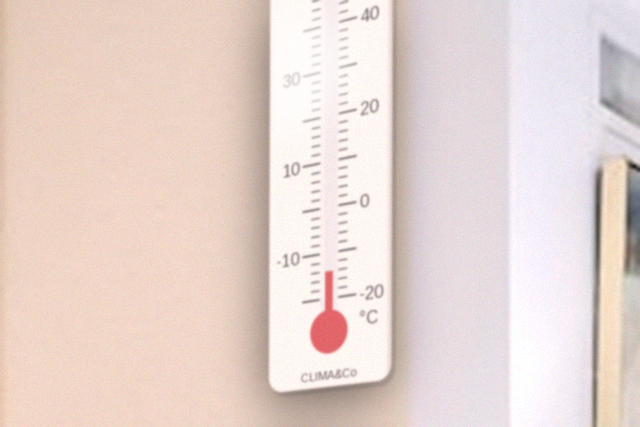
value=-14 unit=°C
